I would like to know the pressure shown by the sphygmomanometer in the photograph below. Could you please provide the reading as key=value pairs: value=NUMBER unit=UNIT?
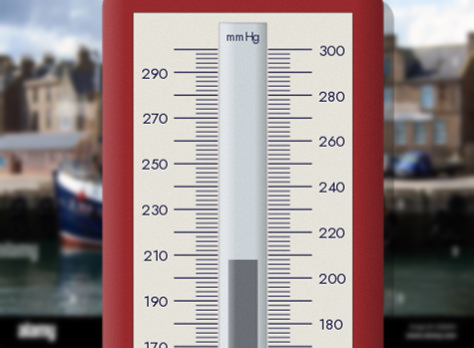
value=208 unit=mmHg
